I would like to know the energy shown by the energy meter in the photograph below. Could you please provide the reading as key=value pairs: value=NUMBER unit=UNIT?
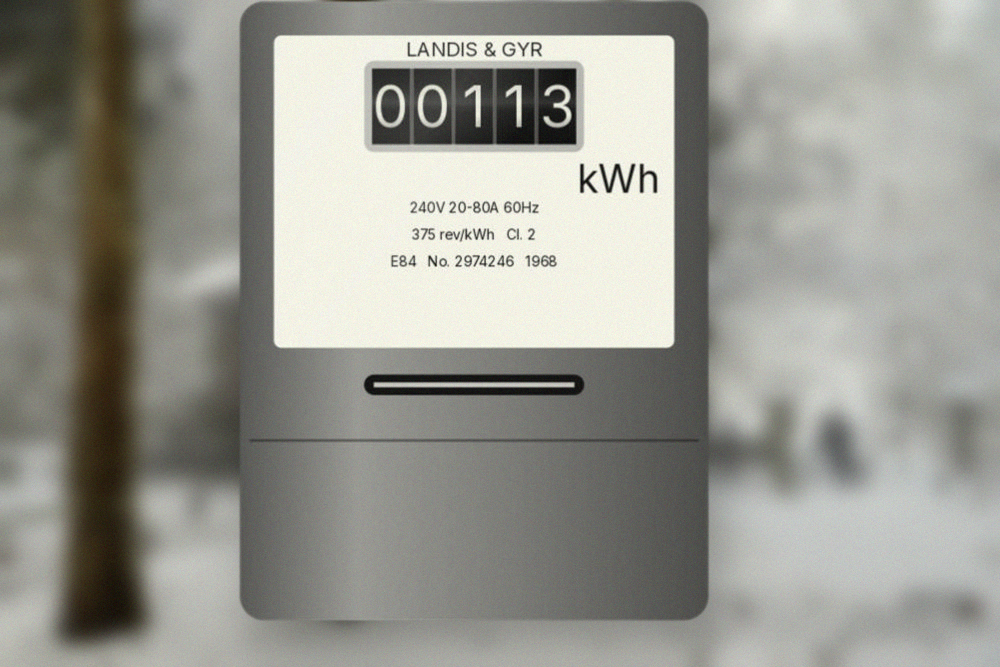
value=113 unit=kWh
